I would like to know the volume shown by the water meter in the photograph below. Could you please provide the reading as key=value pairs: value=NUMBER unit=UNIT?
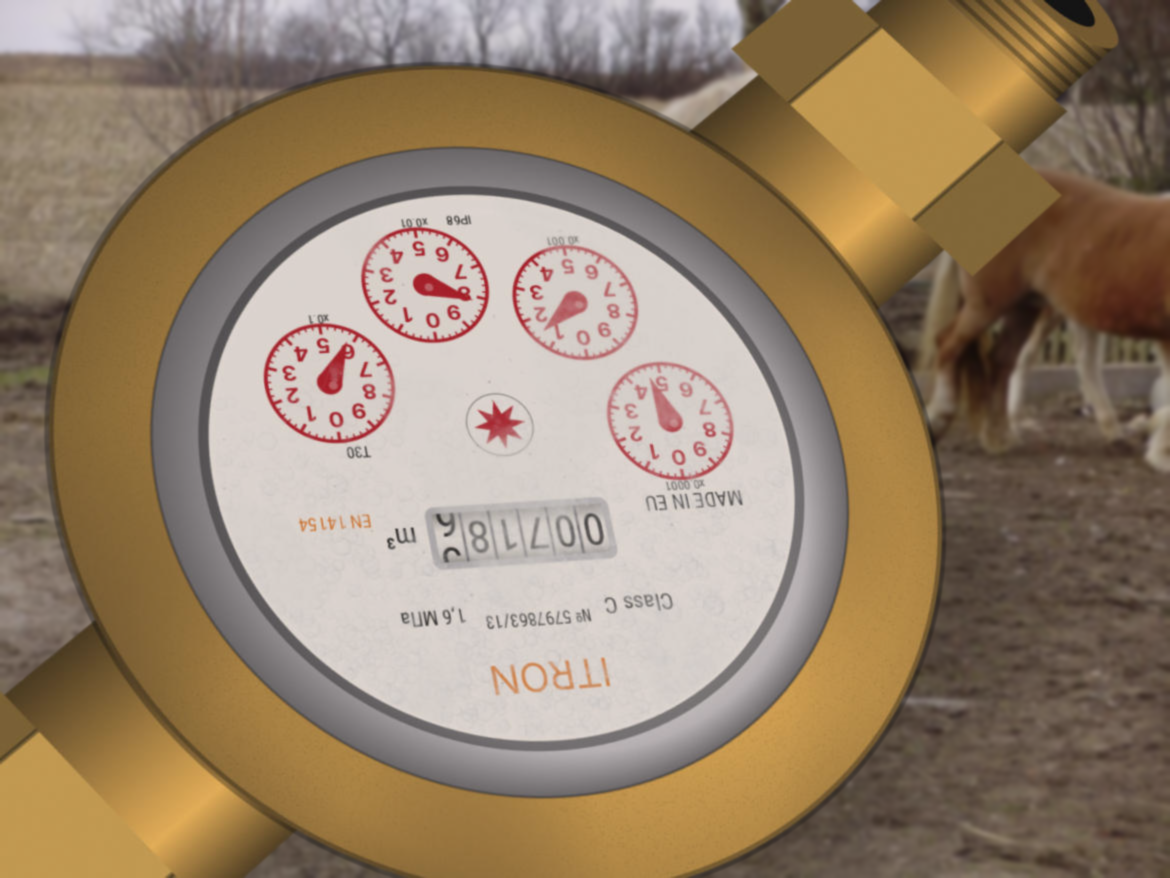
value=7185.5814 unit=m³
